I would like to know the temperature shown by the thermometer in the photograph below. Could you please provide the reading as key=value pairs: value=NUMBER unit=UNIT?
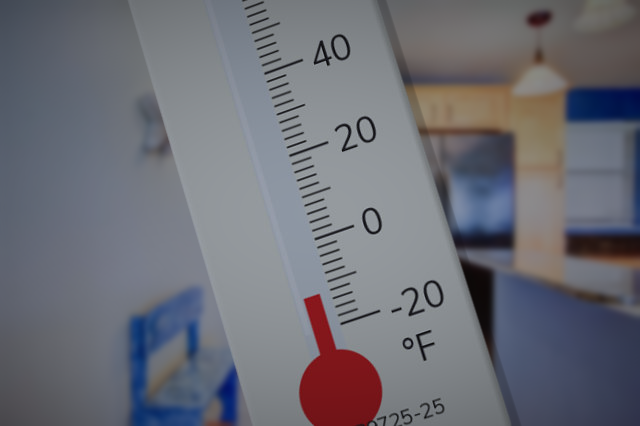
value=-12 unit=°F
